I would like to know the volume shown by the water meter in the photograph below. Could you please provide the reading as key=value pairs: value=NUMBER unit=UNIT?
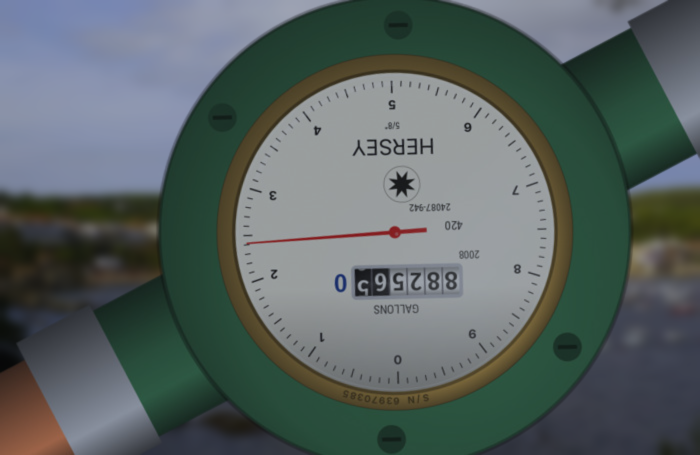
value=8825652.4 unit=gal
